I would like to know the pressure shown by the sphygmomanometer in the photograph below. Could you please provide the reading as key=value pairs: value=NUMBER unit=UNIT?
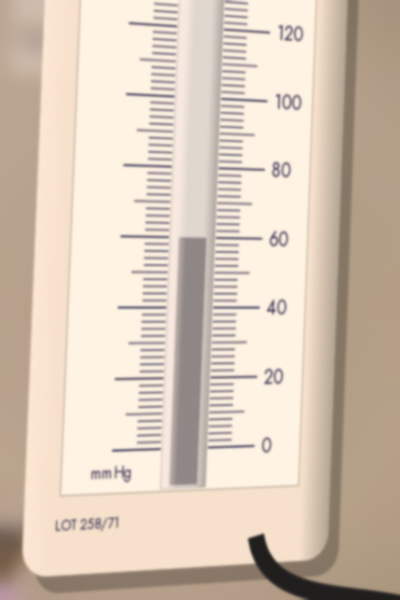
value=60 unit=mmHg
